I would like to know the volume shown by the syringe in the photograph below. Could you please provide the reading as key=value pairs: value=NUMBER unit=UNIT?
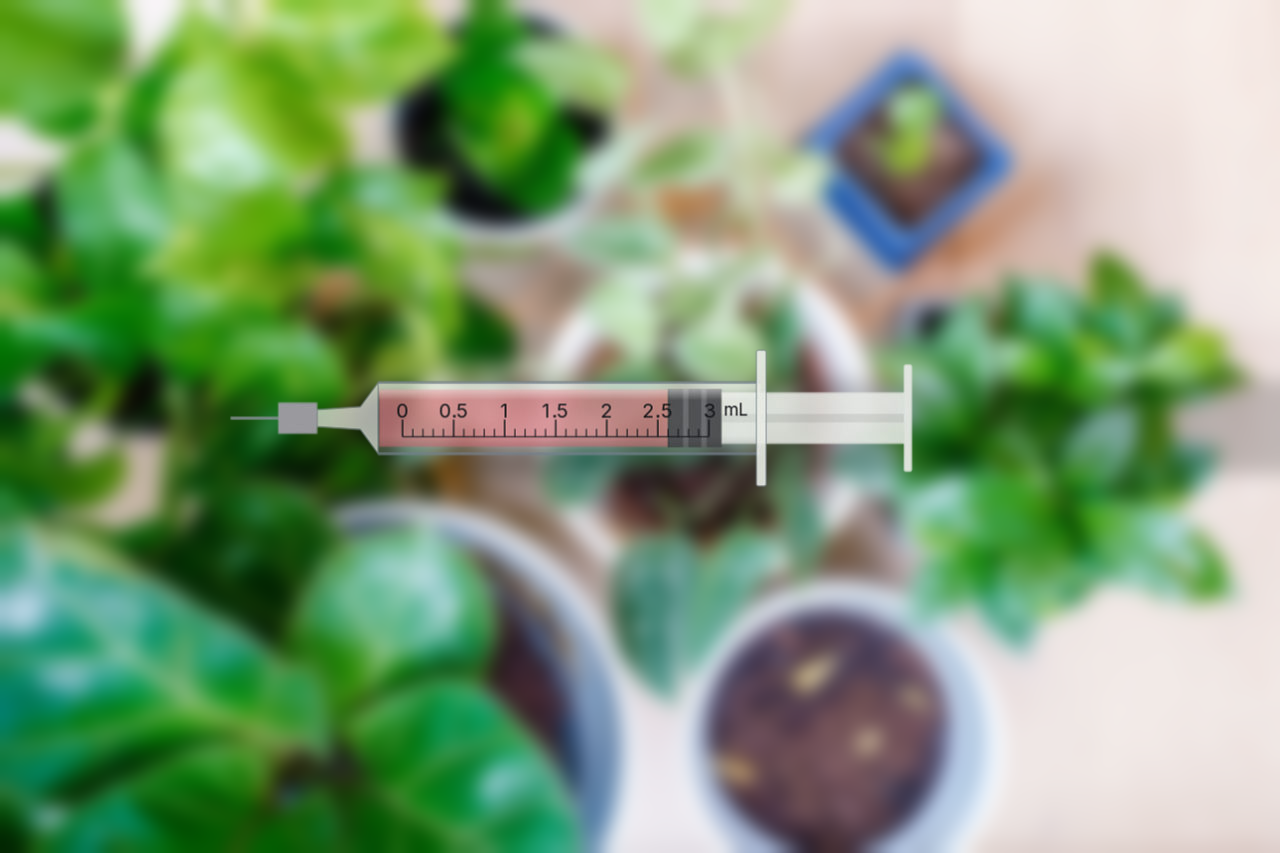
value=2.6 unit=mL
